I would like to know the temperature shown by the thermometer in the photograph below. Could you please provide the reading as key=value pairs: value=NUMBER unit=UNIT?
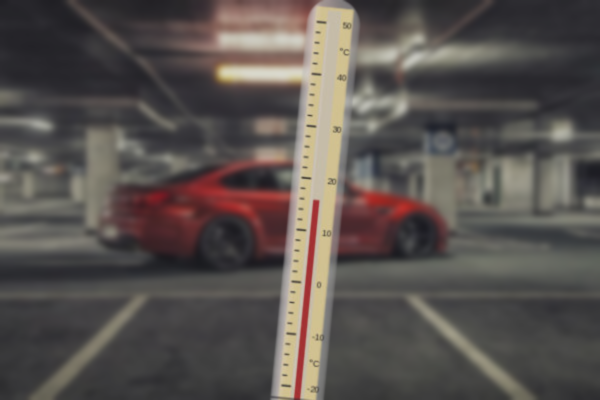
value=16 unit=°C
